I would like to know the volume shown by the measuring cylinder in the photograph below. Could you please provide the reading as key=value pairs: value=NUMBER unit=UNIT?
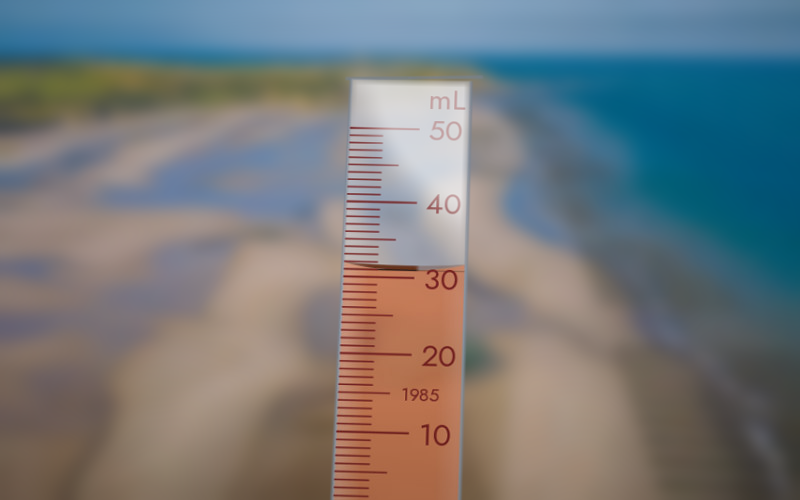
value=31 unit=mL
